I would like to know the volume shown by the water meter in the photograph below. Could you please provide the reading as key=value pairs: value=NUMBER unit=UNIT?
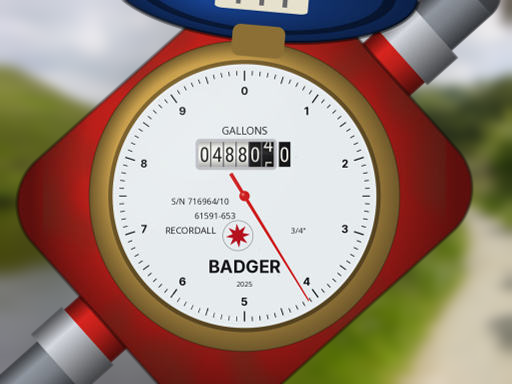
value=488044.1 unit=gal
